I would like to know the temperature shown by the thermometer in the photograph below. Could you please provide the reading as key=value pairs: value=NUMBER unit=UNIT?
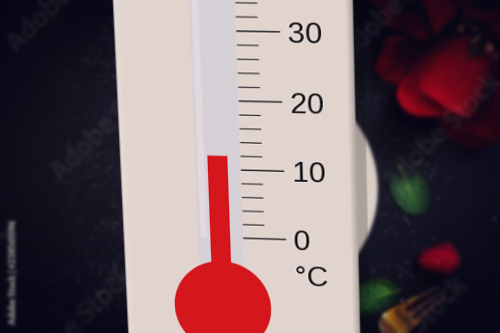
value=12 unit=°C
